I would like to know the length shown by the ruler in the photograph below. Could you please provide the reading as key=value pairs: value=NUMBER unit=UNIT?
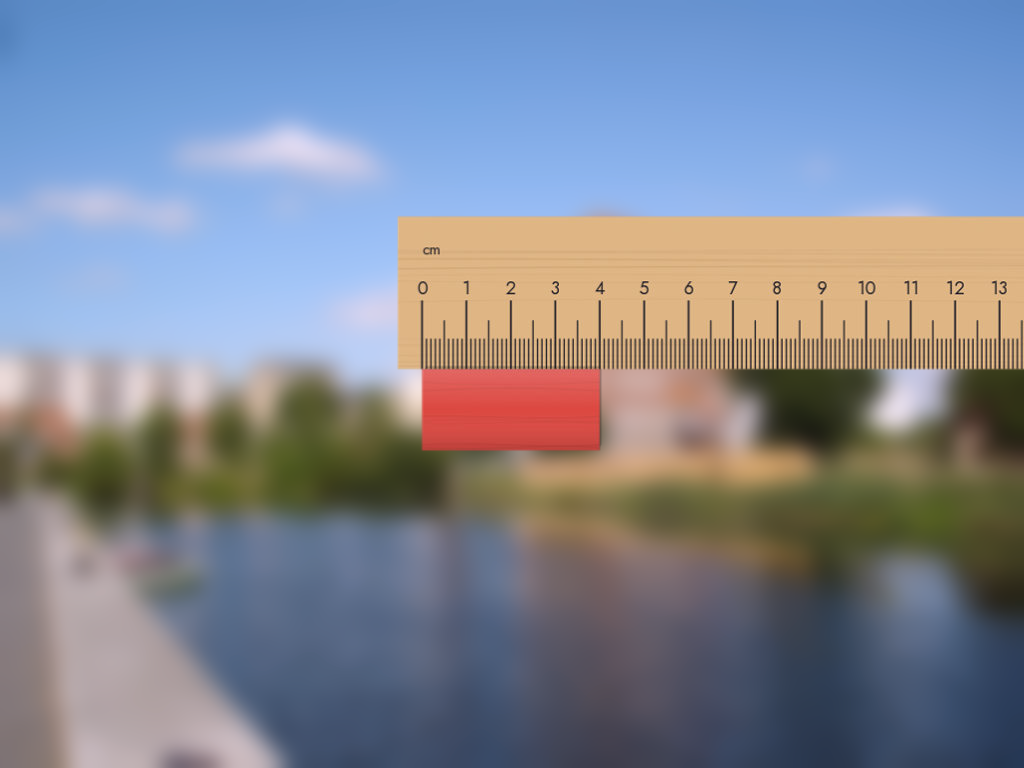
value=4 unit=cm
